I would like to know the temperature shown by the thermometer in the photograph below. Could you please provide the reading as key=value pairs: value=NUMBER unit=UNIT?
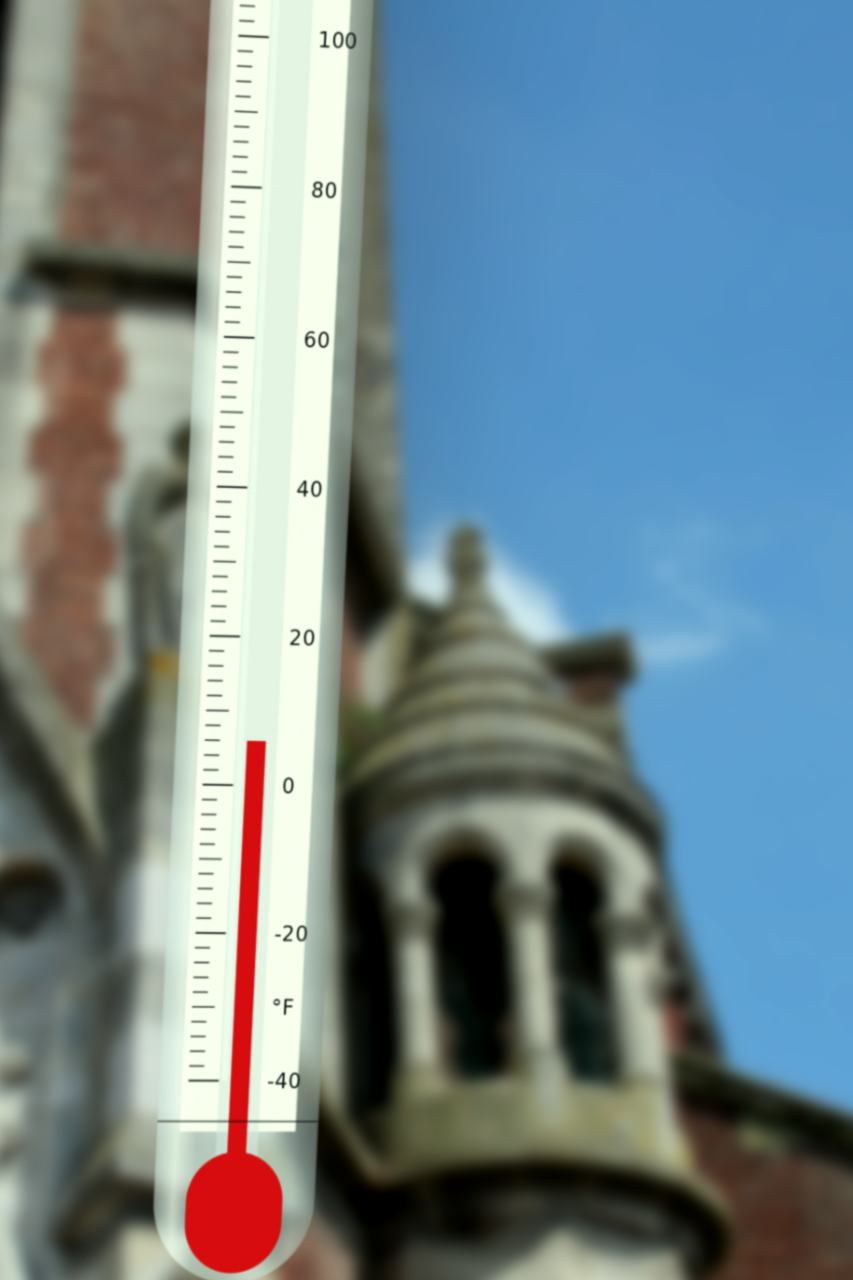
value=6 unit=°F
